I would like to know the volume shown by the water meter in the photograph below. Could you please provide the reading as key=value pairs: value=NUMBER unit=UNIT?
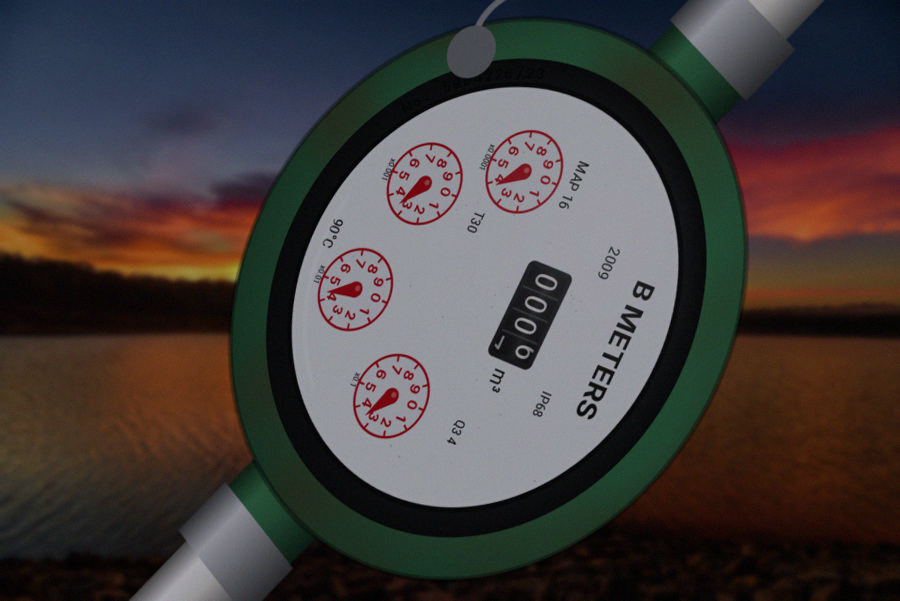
value=6.3433 unit=m³
